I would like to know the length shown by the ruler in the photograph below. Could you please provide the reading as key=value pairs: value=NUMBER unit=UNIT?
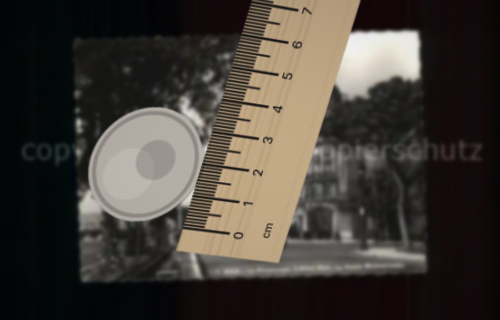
value=3.5 unit=cm
